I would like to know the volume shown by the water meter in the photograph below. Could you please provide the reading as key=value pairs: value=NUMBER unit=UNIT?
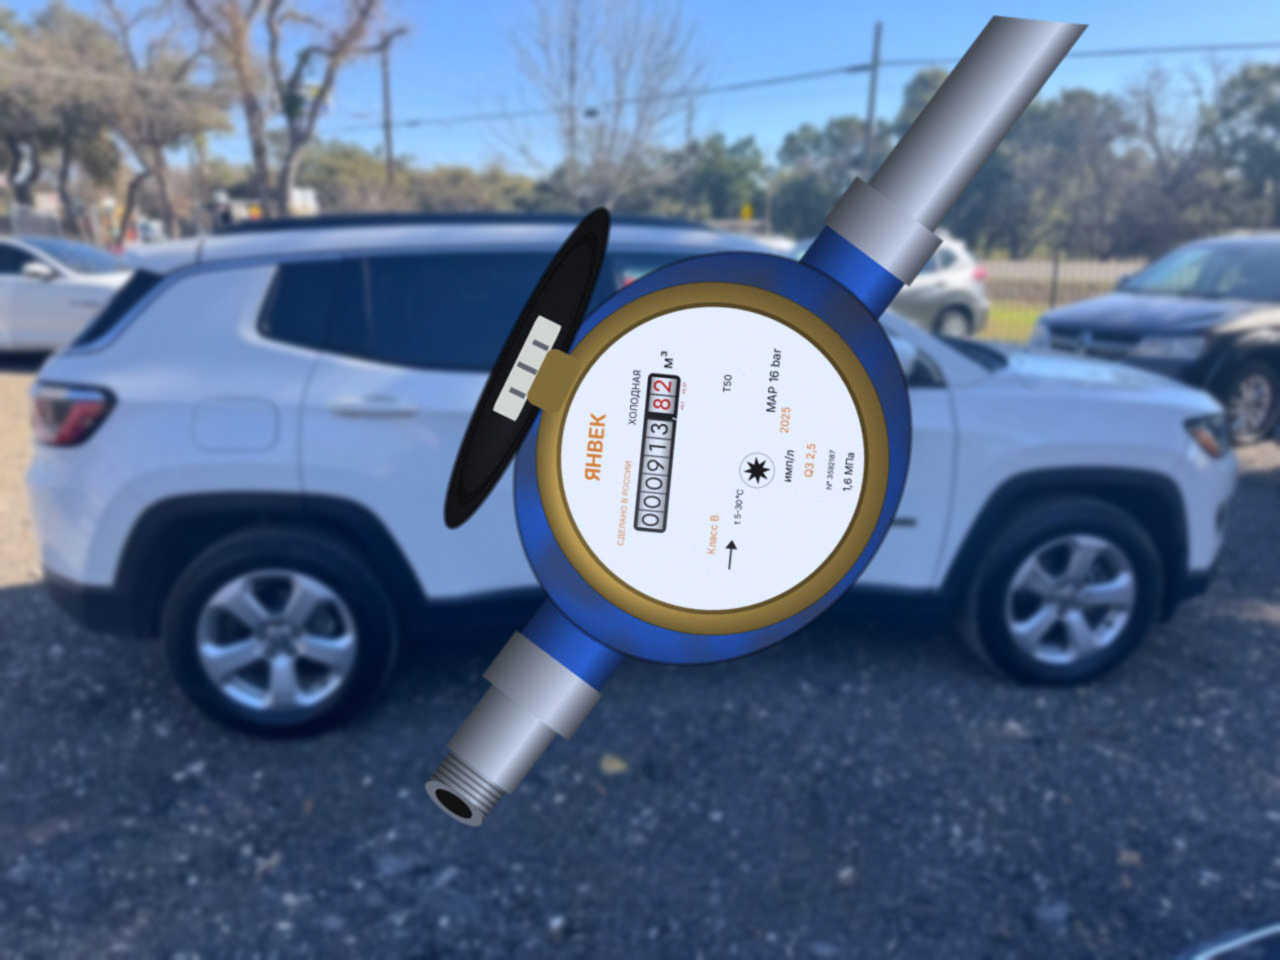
value=913.82 unit=m³
